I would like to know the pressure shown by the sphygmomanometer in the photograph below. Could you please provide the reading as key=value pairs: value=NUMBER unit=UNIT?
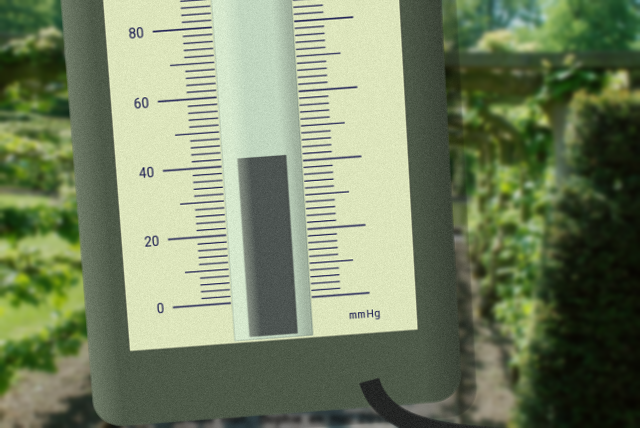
value=42 unit=mmHg
